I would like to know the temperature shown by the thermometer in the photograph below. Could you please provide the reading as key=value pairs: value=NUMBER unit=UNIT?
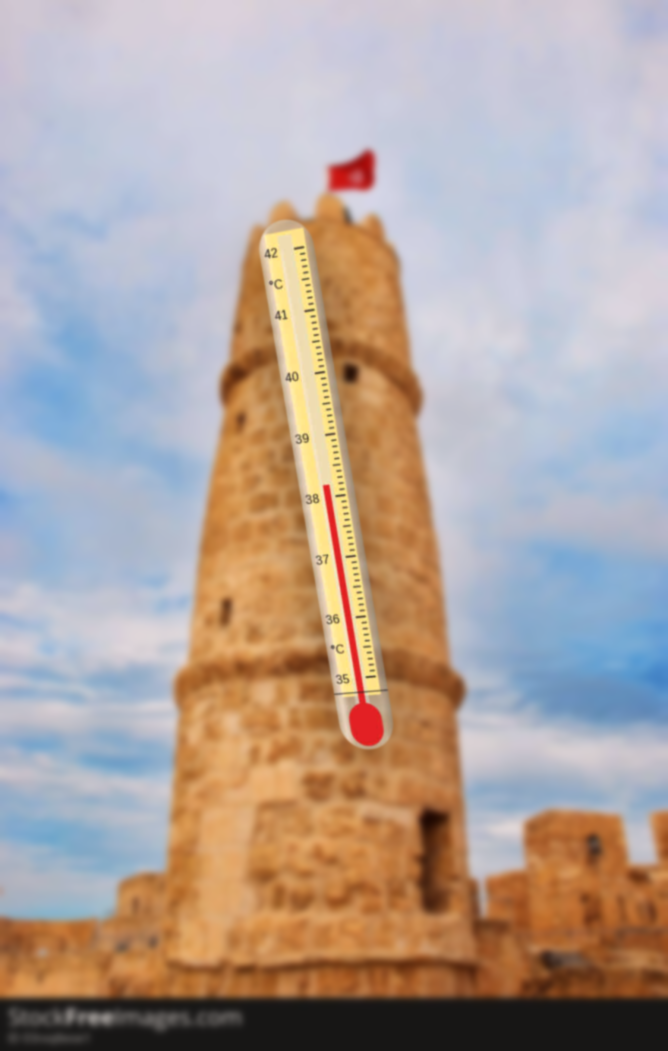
value=38.2 unit=°C
